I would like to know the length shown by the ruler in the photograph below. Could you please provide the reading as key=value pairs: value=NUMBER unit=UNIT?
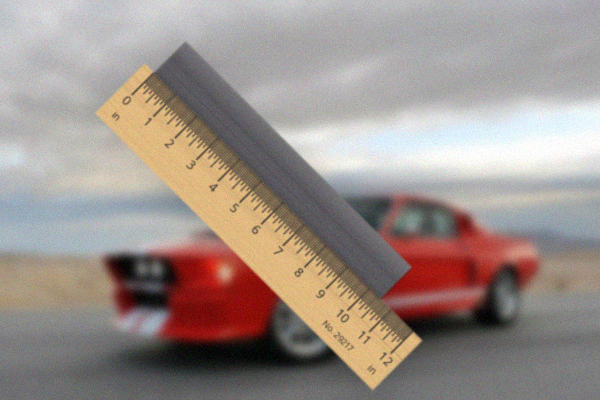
value=10.5 unit=in
